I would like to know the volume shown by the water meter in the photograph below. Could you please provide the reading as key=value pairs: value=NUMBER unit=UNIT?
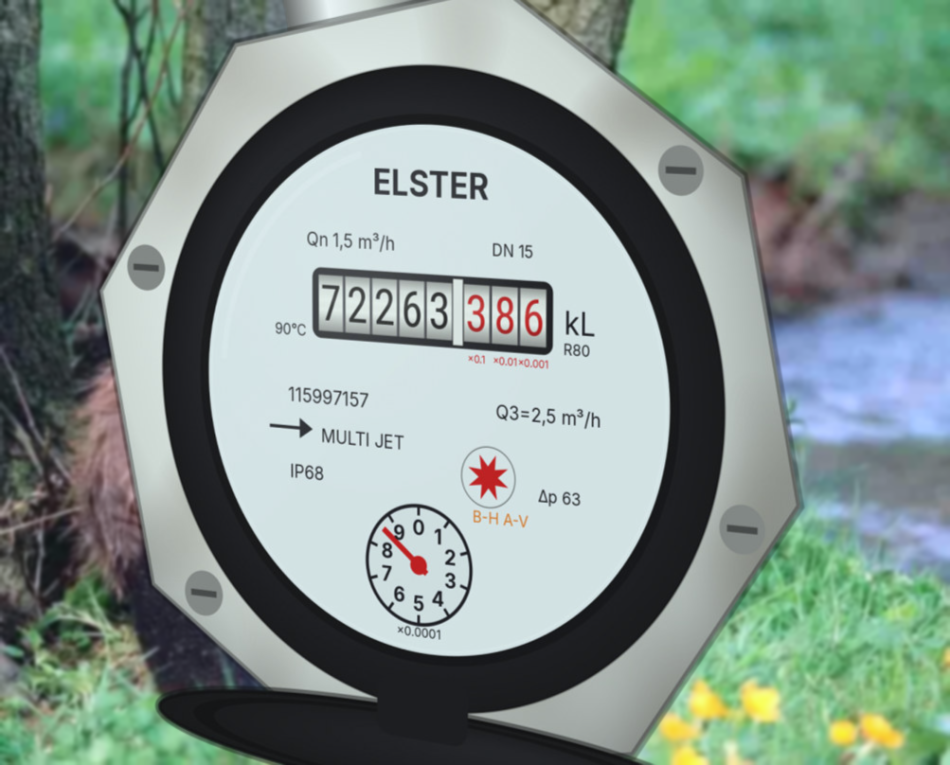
value=72263.3868 unit=kL
